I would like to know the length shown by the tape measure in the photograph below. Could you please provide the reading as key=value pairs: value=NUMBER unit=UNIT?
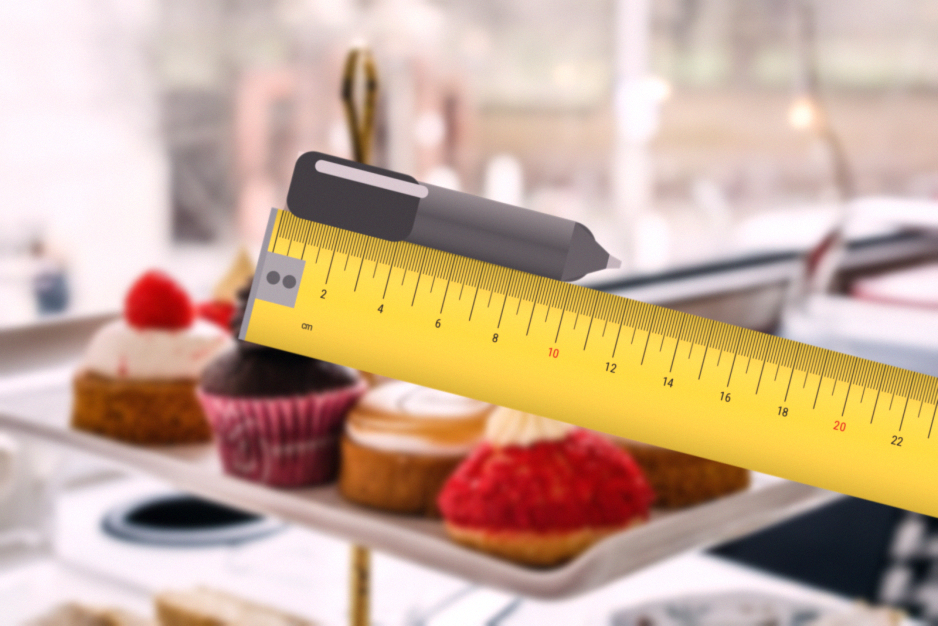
value=11.5 unit=cm
